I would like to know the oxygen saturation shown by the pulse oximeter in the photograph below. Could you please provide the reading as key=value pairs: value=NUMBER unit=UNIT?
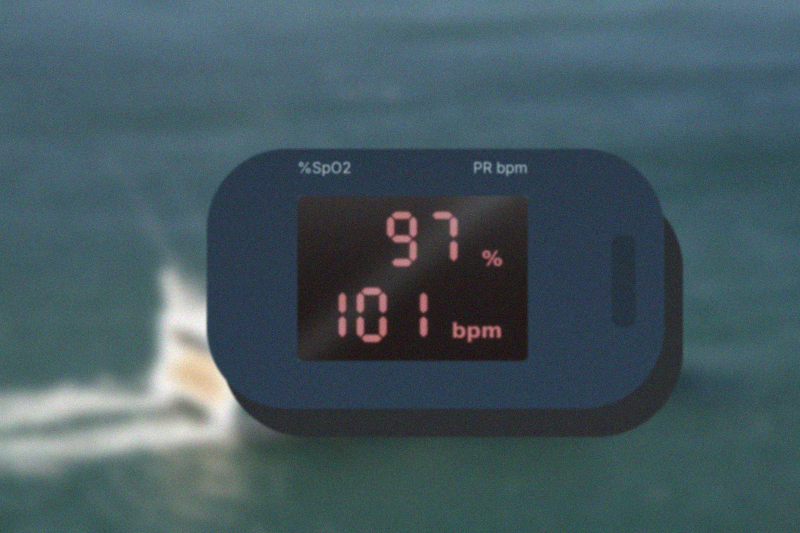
value=97 unit=%
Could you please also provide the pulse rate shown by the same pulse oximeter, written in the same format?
value=101 unit=bpm
